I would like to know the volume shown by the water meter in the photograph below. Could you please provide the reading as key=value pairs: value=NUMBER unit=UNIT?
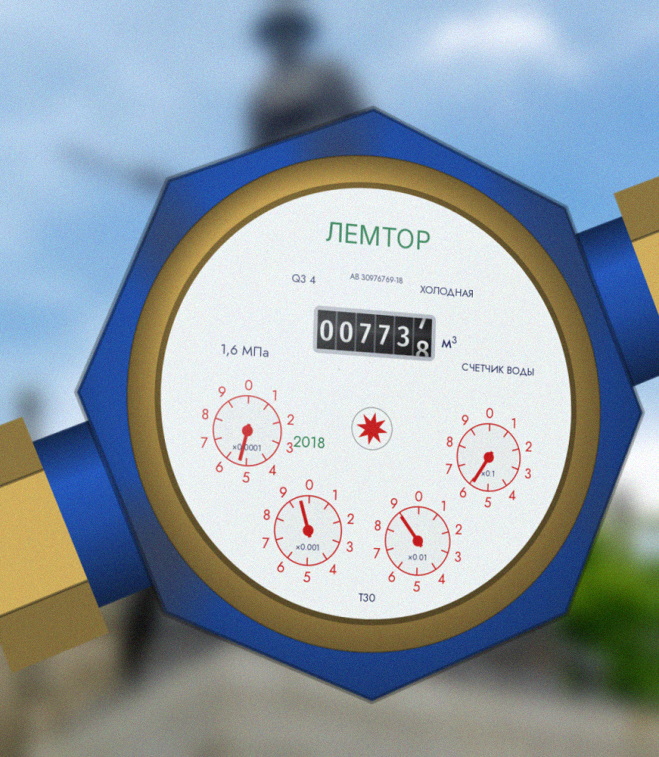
value=7737.5895 unit=m³
